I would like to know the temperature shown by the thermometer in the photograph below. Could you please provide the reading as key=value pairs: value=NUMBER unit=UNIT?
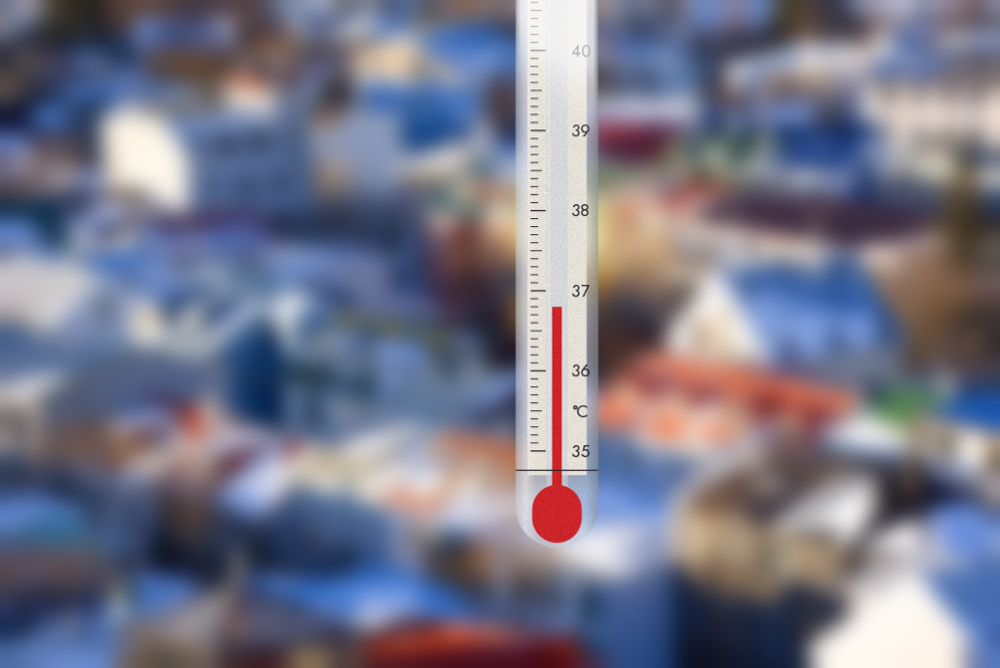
value=36.8 unit=°C
